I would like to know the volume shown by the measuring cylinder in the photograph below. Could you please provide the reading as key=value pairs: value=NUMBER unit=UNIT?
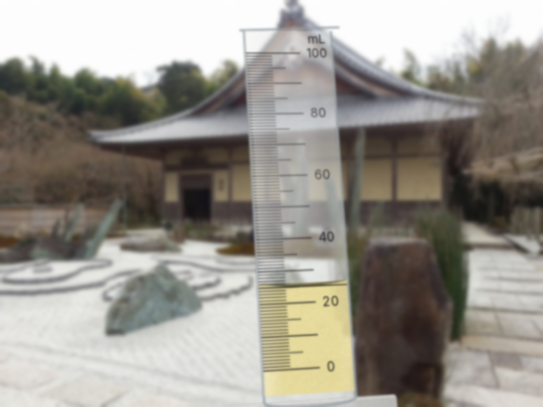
value=25 unit=mL
